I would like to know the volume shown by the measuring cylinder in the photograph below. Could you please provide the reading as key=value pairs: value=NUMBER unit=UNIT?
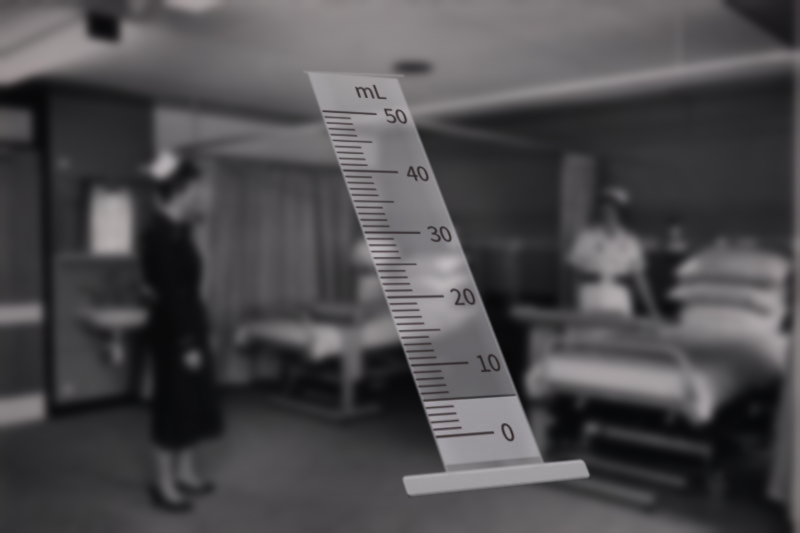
value=5 unit=mL
